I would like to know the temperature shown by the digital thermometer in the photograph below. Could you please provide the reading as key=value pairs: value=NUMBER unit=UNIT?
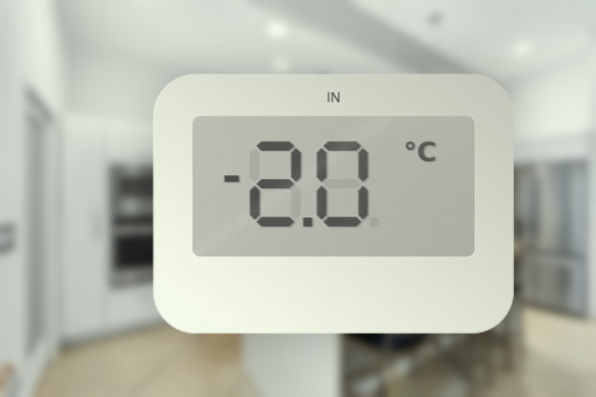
value=-2.0 unit=°C
